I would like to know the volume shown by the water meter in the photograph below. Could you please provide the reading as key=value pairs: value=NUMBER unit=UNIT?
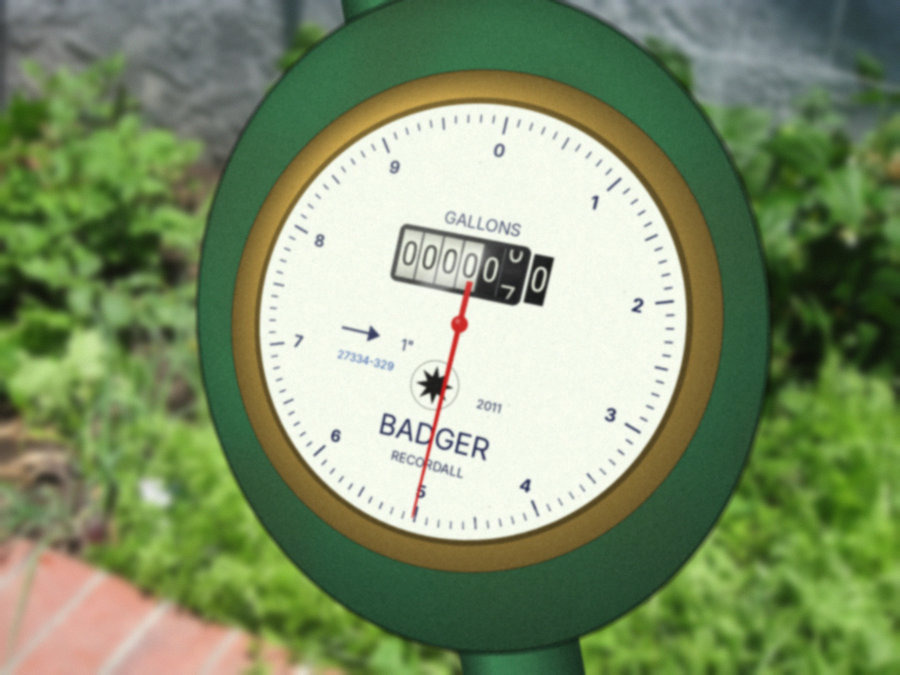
value=65.0 unit=gal
